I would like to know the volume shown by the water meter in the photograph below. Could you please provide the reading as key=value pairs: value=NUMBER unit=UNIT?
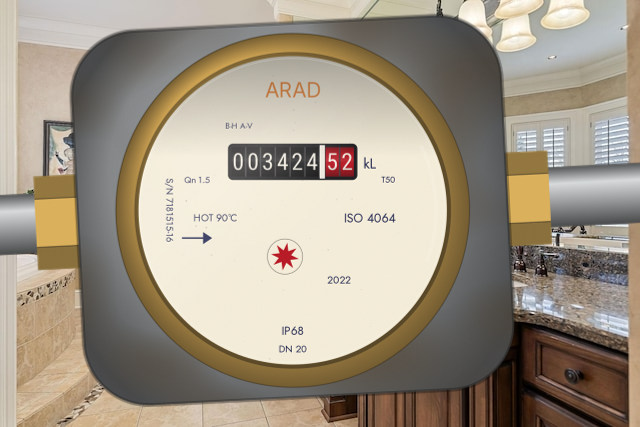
value=3424.52 unit=kL
